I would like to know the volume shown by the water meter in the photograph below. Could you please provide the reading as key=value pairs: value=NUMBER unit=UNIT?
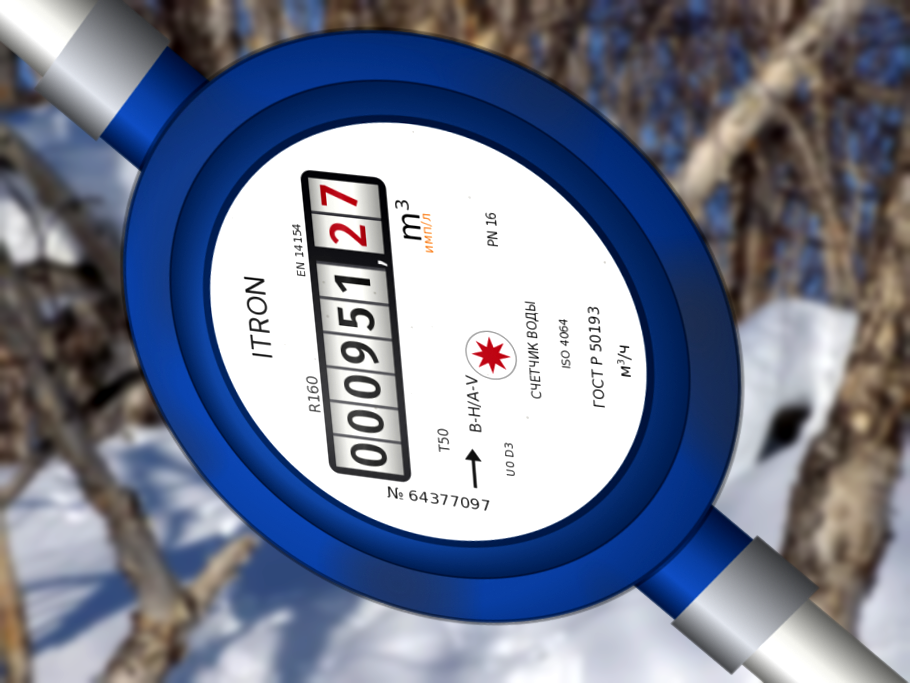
value=951.27 unit=m³
